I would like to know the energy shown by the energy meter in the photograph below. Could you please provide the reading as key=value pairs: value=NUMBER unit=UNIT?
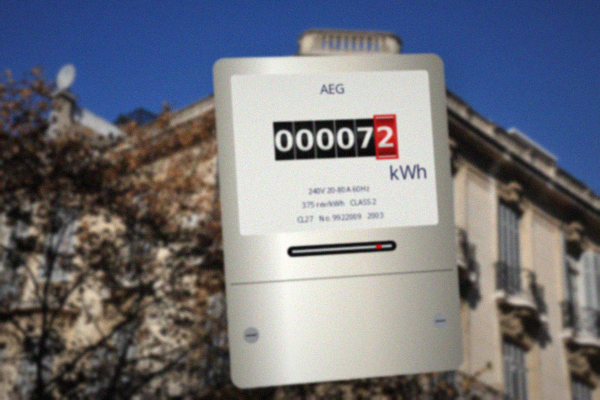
value=7.2 unit=kWh
